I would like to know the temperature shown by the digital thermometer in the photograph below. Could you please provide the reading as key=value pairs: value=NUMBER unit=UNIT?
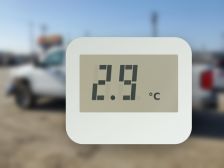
value=2.9 unit=°C
